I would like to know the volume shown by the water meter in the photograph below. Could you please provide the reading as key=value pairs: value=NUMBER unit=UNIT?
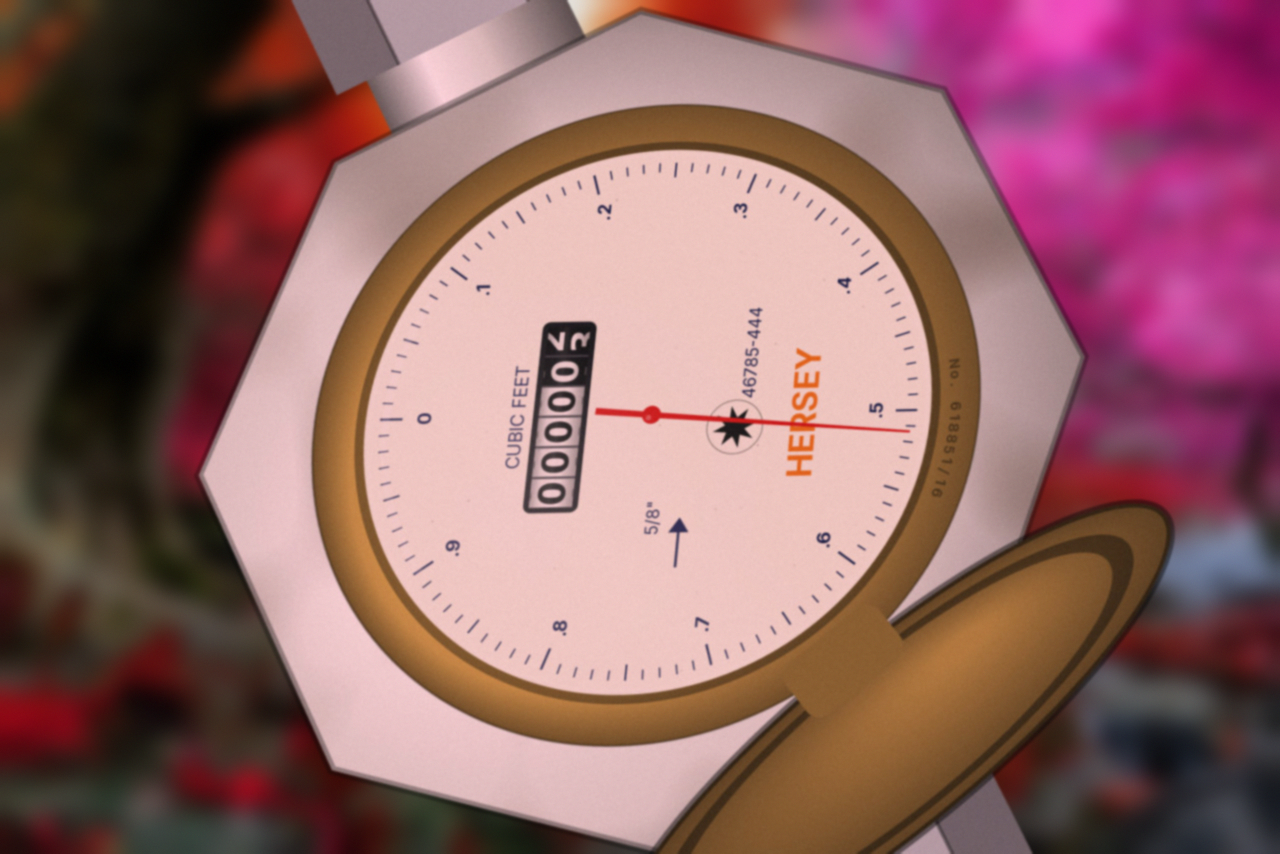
value=2.51 unit=ft³
